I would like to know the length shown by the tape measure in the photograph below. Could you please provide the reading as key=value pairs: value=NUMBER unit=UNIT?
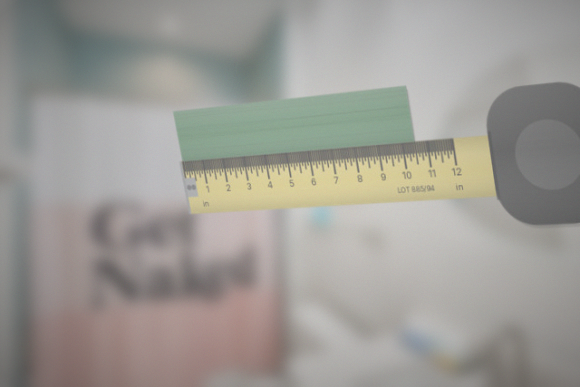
value=10.5 unit=in
